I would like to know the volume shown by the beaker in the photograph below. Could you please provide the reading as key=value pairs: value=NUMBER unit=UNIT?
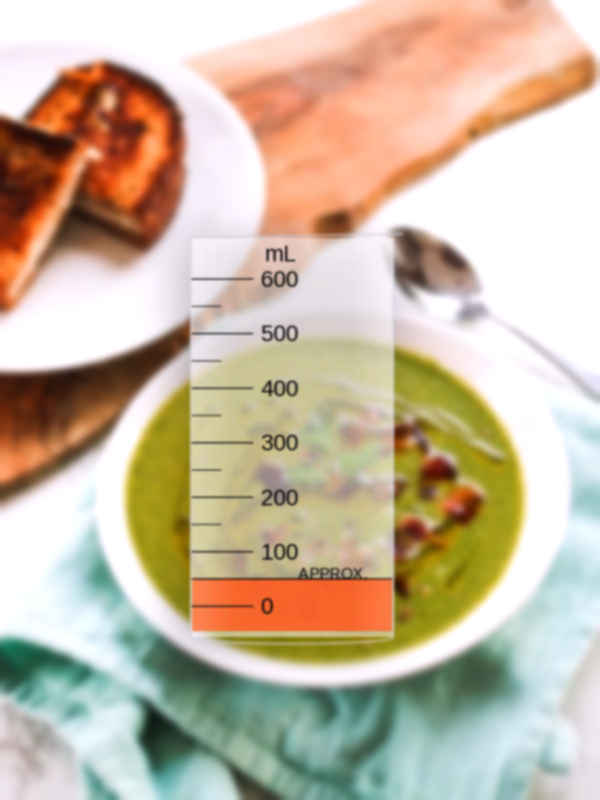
value=50 unit=mL
